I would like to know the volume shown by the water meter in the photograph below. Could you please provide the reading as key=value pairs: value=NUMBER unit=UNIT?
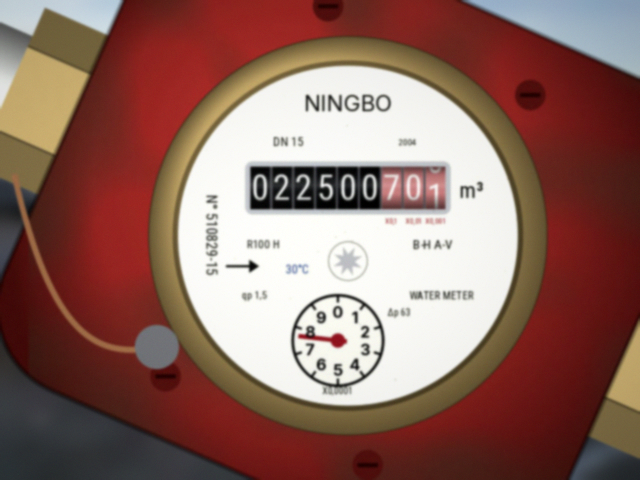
value=22500.7007 unit=m³
